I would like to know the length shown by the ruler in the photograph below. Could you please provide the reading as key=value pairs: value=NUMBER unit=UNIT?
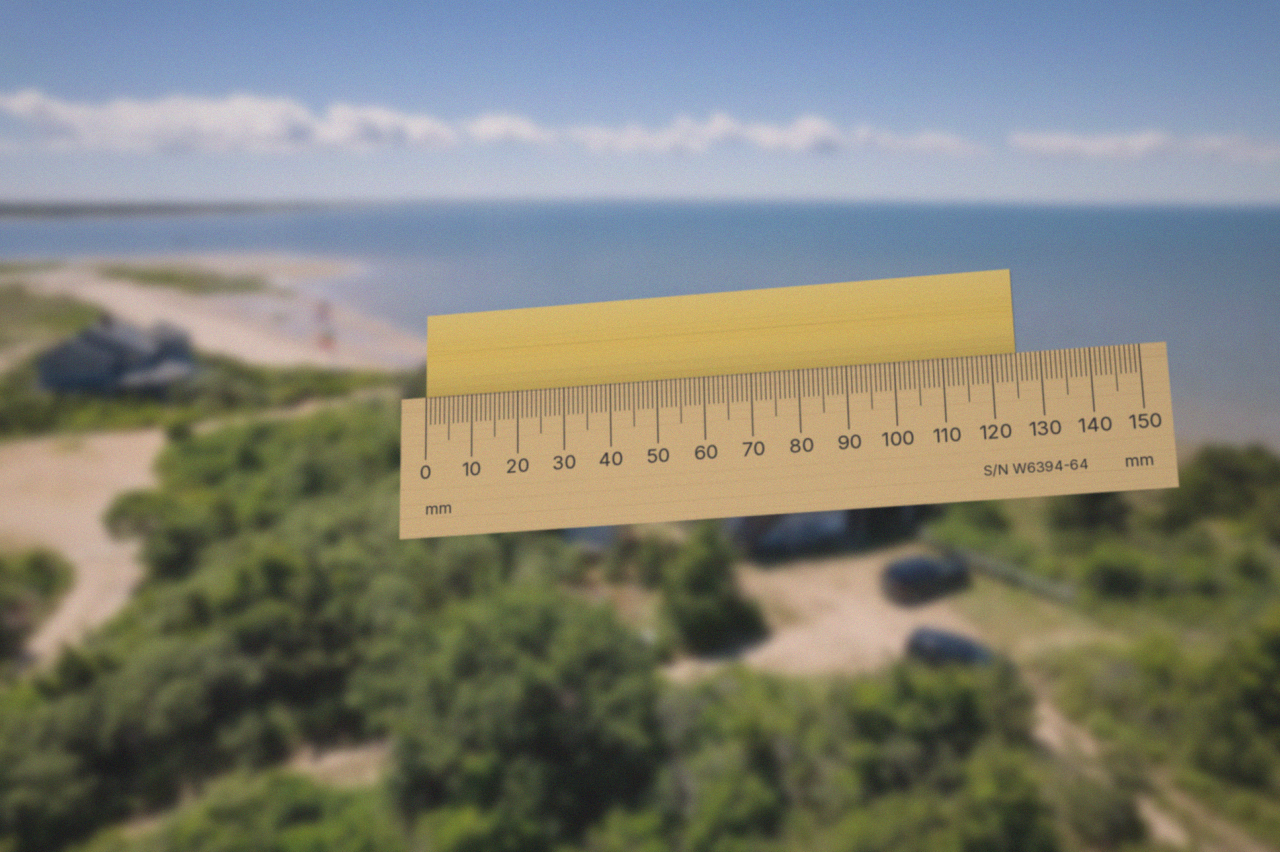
value=125 unit=mm
